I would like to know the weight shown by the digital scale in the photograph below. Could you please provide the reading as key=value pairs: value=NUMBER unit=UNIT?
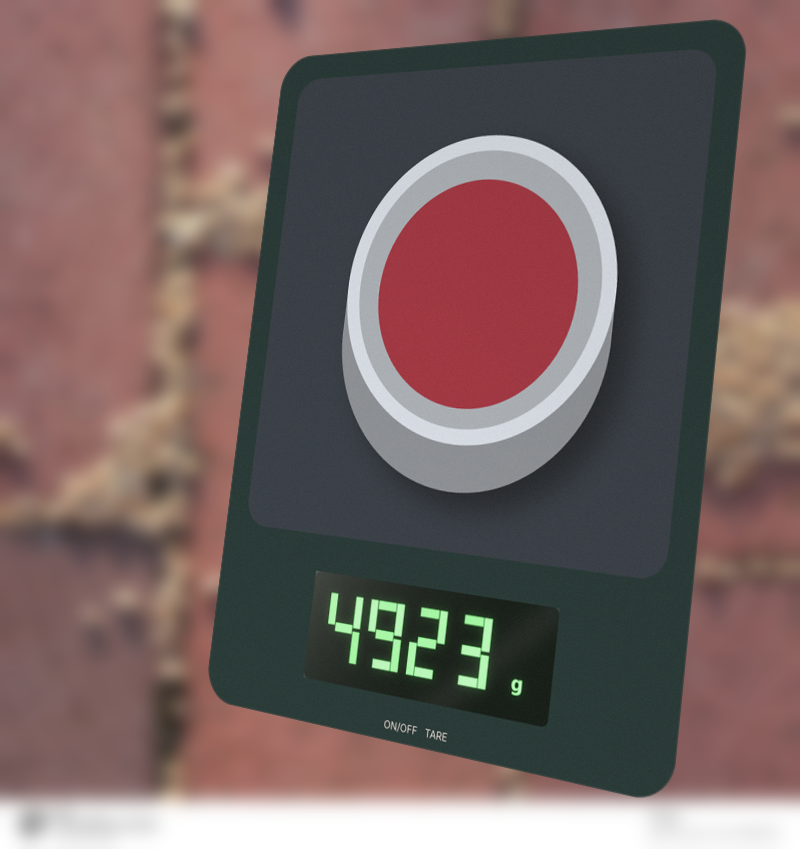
value=4923 unit=g
